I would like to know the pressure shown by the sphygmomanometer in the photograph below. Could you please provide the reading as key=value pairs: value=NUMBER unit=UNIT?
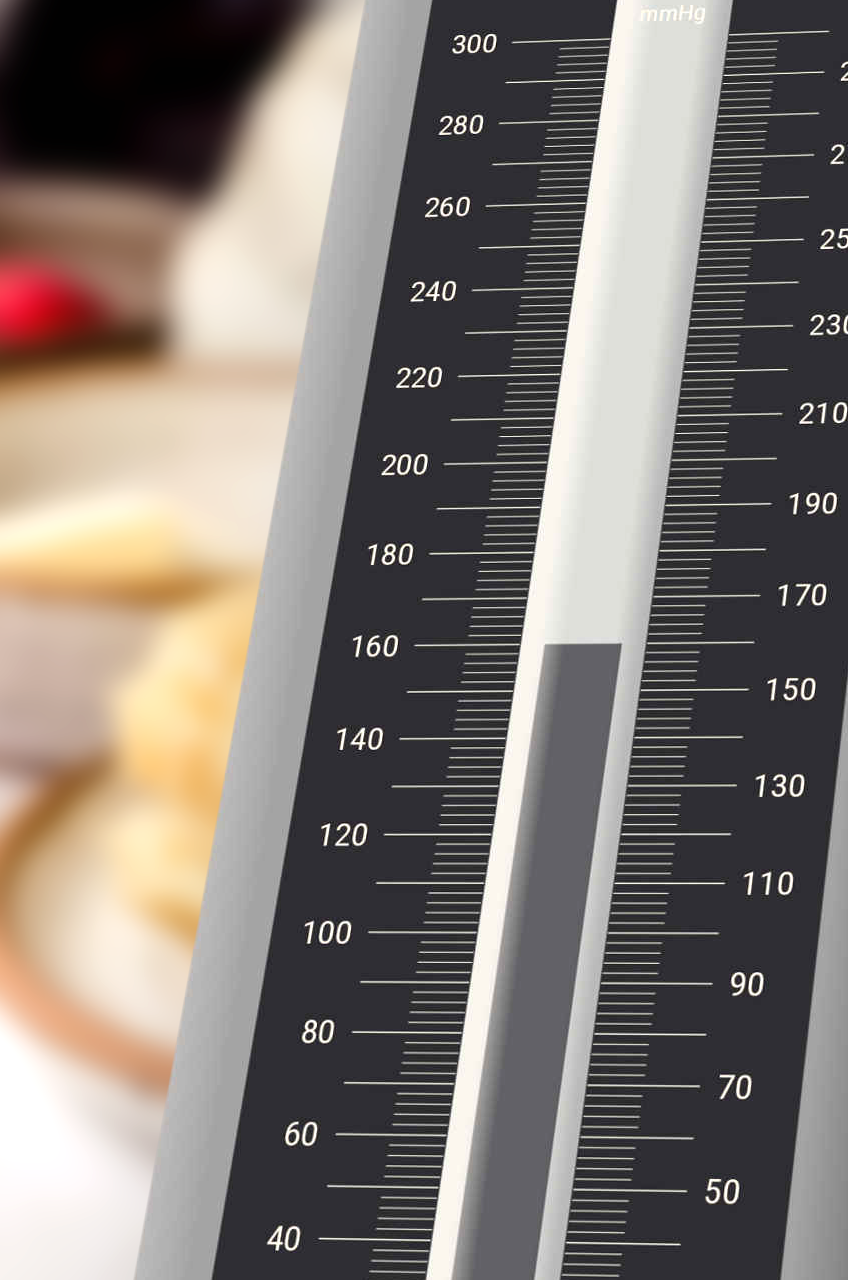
value=160 unit=mmHg
